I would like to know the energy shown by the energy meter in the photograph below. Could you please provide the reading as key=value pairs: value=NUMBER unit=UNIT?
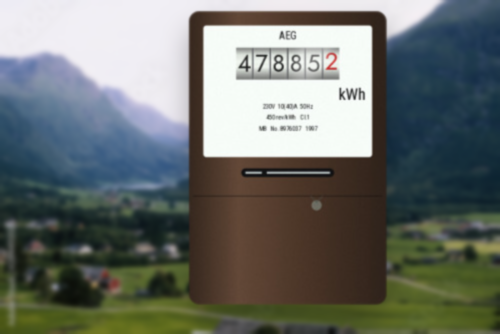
value=47885.2 unit=kWh
